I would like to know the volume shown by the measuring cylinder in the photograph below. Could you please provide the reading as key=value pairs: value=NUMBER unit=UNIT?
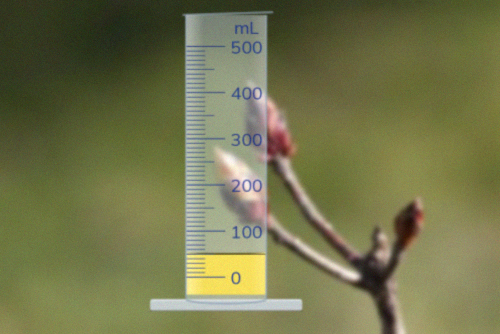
value=50 unit=mL
